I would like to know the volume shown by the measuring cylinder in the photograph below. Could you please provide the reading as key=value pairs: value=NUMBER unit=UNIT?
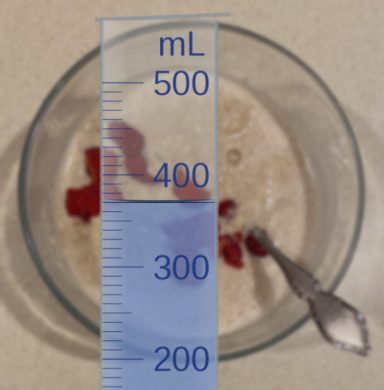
value=370 unit=mL
